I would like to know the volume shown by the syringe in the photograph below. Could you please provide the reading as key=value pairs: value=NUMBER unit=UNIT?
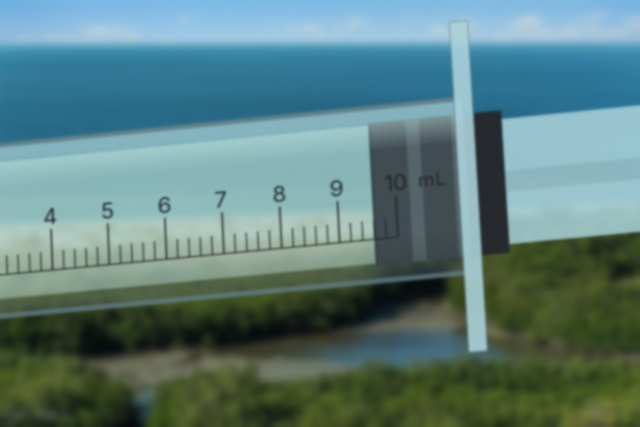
value=9.6 unit=mL
